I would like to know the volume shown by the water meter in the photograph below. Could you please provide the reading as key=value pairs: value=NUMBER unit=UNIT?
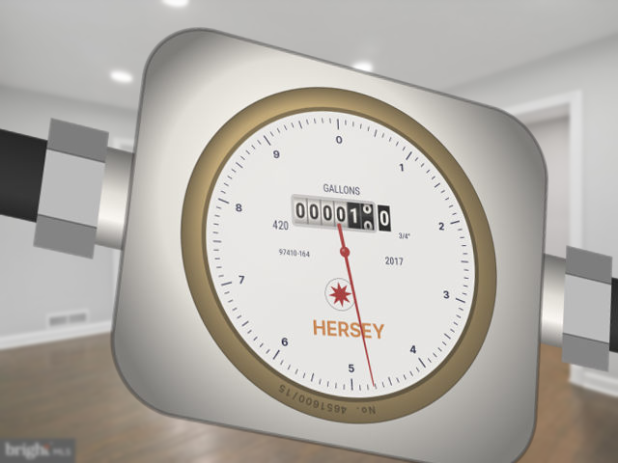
value=184.7 unit=gal
